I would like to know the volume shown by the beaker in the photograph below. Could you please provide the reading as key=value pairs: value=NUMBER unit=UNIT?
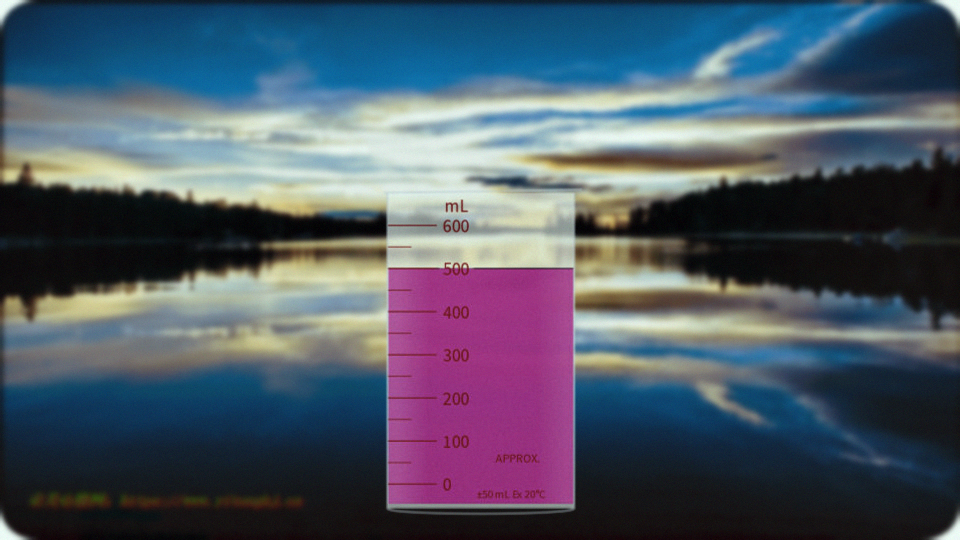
value=500 unit=mL
